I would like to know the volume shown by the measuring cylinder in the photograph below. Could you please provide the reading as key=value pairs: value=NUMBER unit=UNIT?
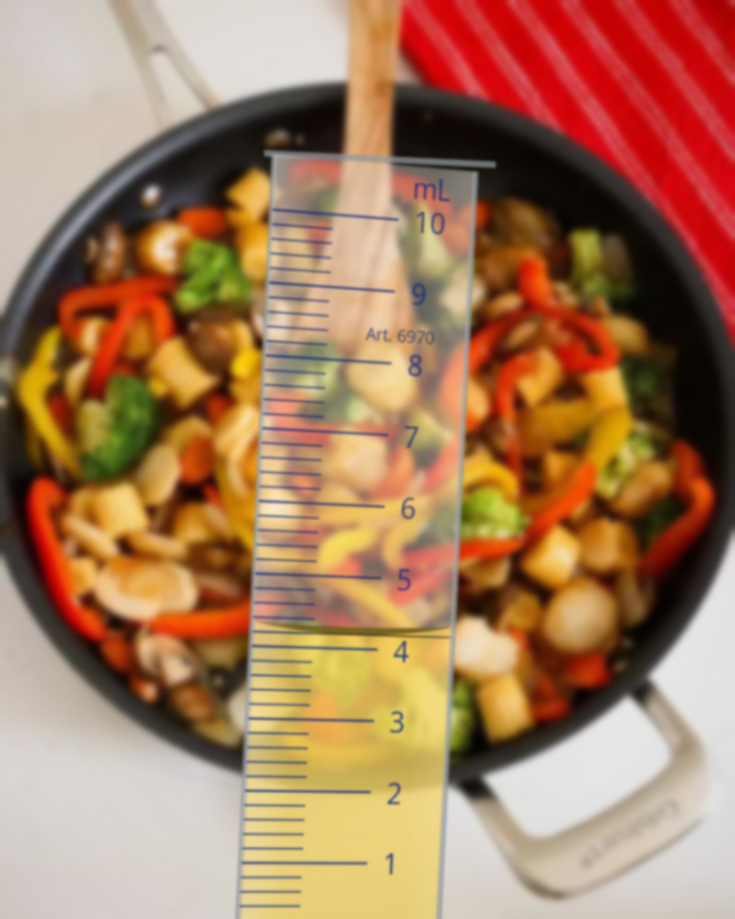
value=4.2 unit=mL
